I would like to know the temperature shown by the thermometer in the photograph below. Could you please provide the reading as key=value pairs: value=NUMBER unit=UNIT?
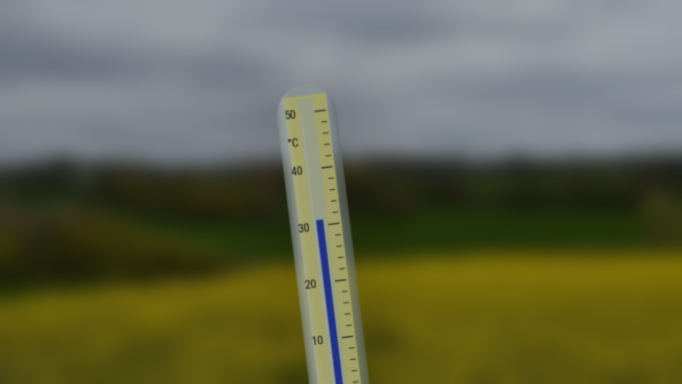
value=31 unit=°C
